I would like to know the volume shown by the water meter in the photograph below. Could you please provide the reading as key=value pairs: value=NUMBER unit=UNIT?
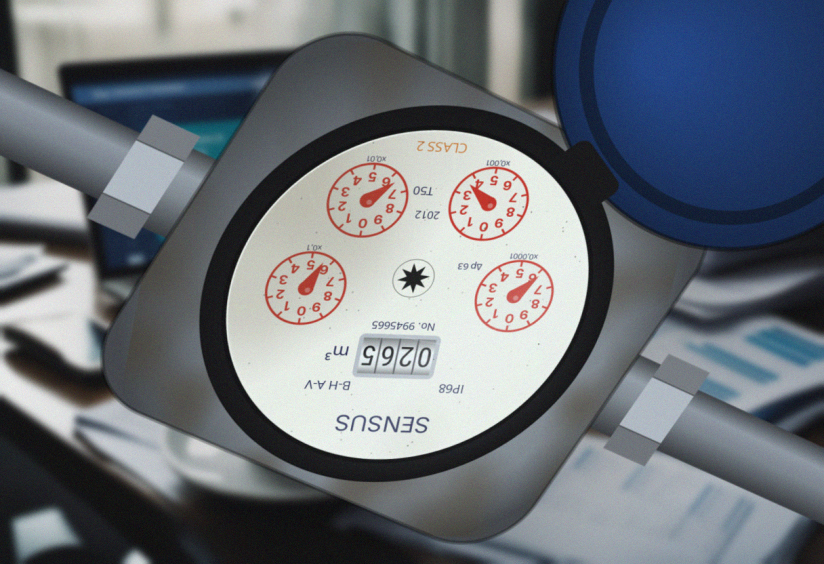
value=265.5636 unit=m³
